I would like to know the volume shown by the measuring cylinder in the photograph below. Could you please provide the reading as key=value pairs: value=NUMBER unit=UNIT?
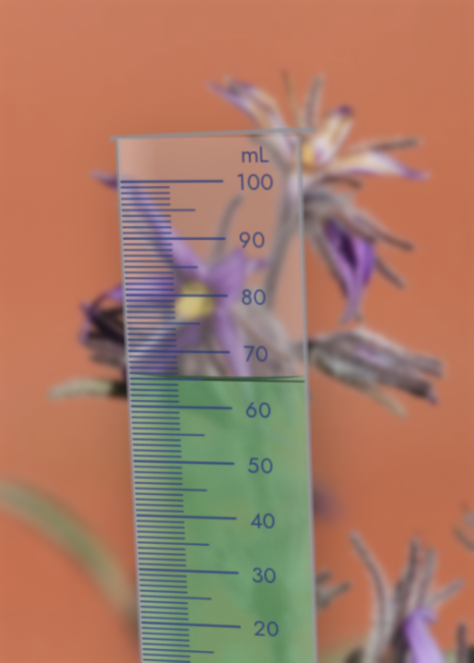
value=65 unit=mL
